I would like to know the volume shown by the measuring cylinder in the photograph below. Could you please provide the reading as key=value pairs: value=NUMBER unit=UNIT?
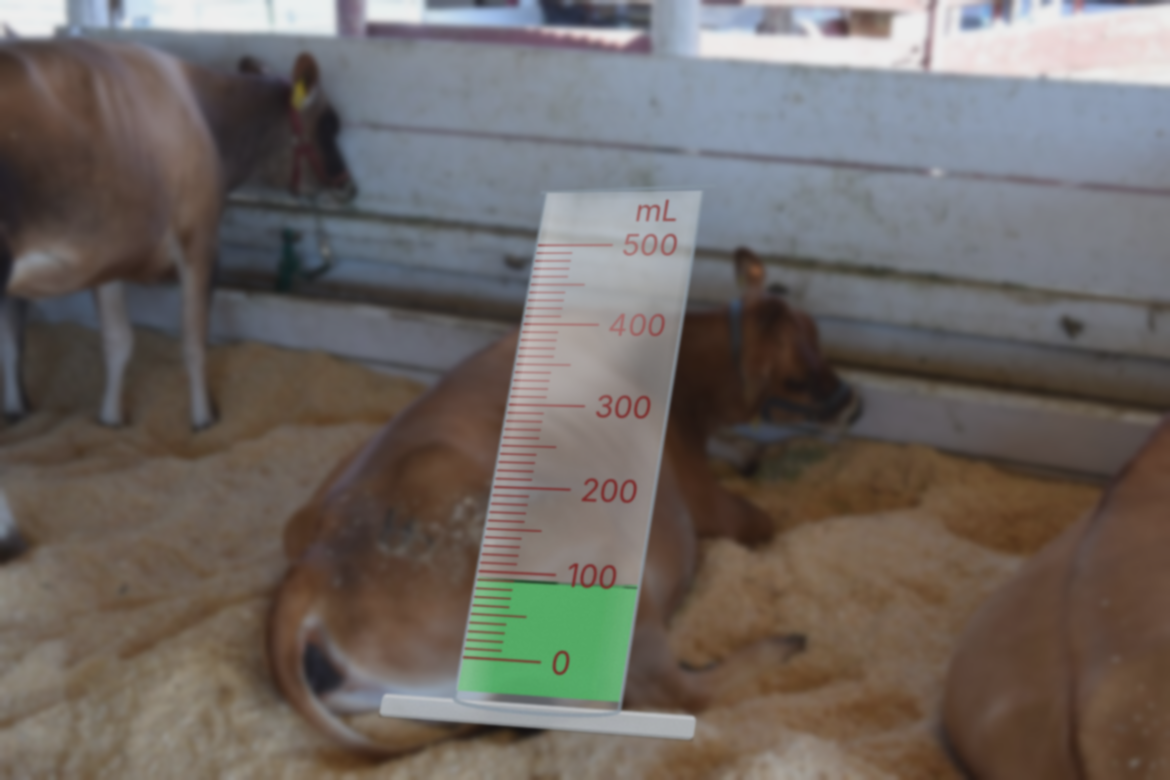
value=90 unit=mL
